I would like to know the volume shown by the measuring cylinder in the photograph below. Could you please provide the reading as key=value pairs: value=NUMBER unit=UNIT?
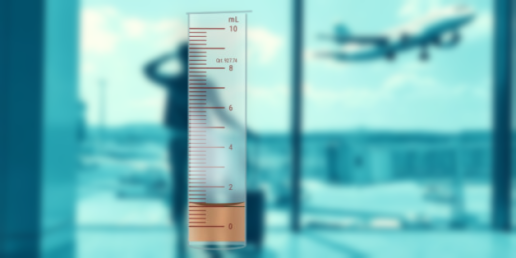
value=1 unit=mL
